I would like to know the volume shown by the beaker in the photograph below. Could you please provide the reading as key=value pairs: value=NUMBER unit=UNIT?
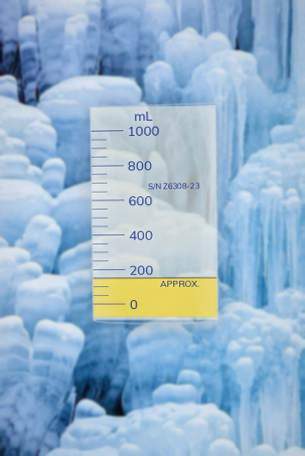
value=150 unit=mL
